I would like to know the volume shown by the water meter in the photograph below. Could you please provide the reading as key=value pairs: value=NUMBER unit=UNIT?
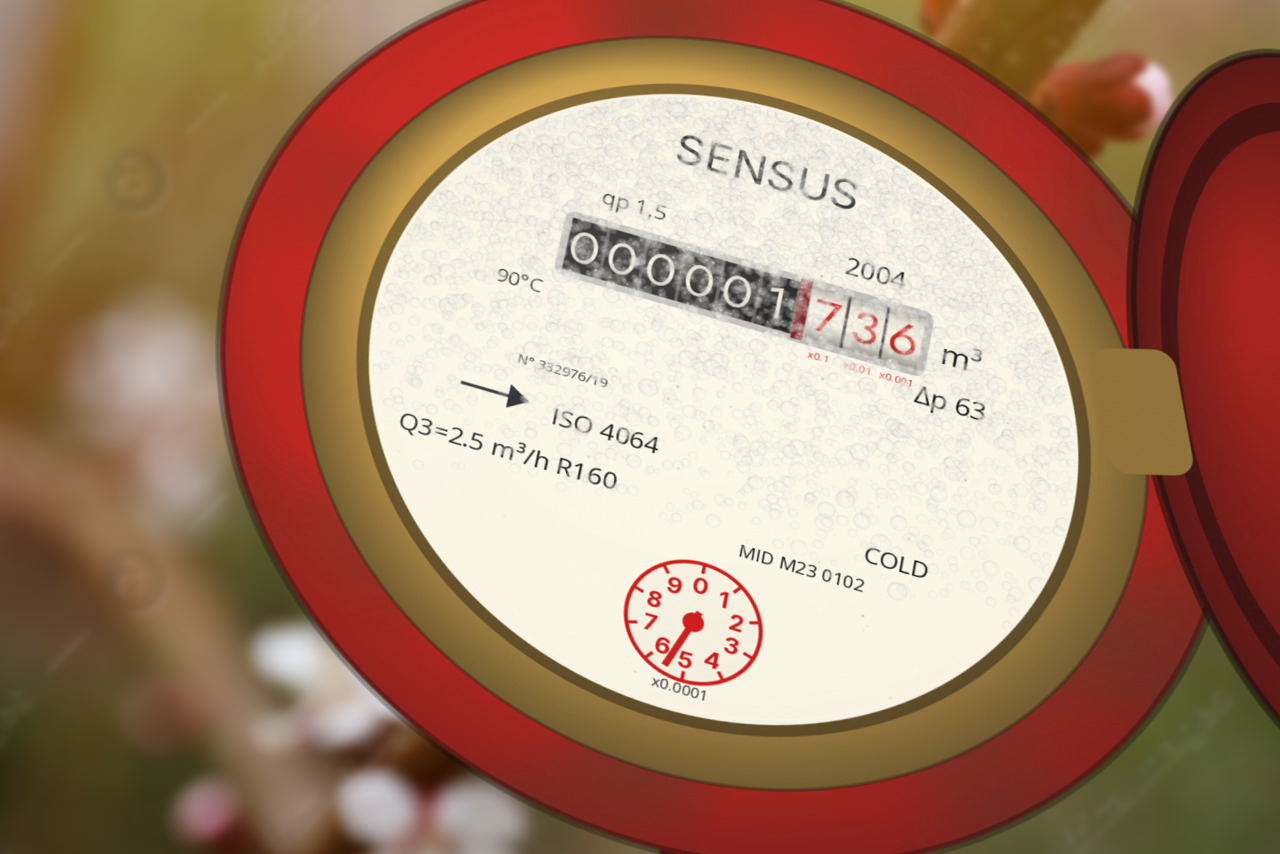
value=1.7365 unit=m³
